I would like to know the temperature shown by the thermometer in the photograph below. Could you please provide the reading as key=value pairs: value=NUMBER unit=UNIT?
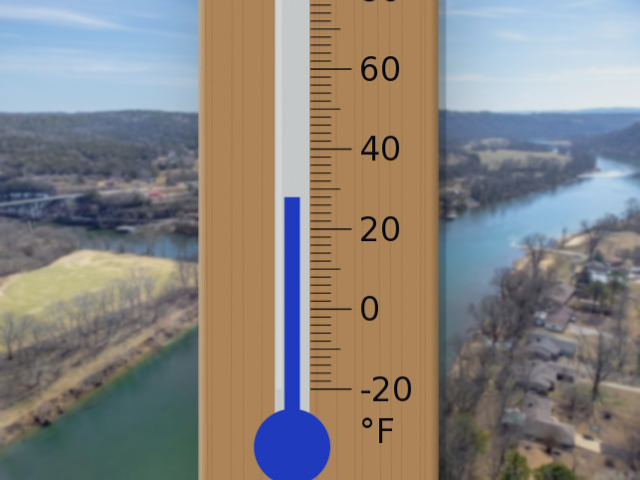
value=28 unit=°F
